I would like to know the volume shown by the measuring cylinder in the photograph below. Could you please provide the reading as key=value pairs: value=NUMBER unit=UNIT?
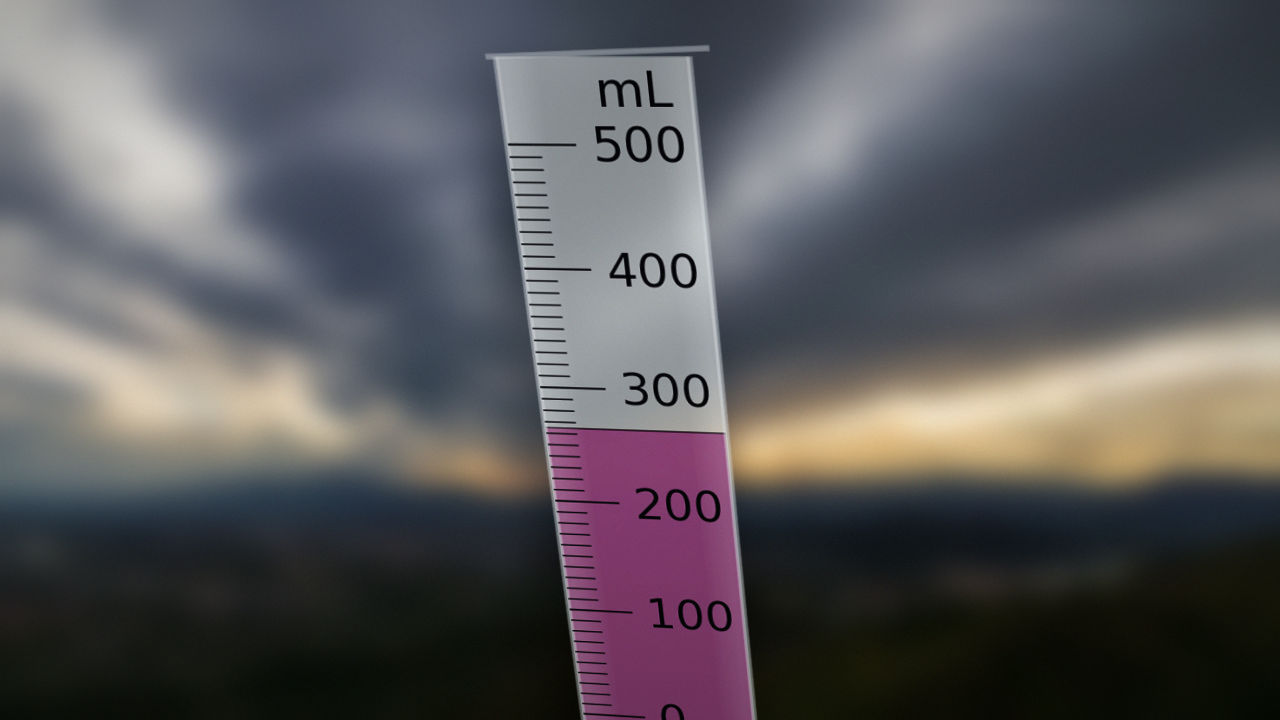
value=265 unit=mL
